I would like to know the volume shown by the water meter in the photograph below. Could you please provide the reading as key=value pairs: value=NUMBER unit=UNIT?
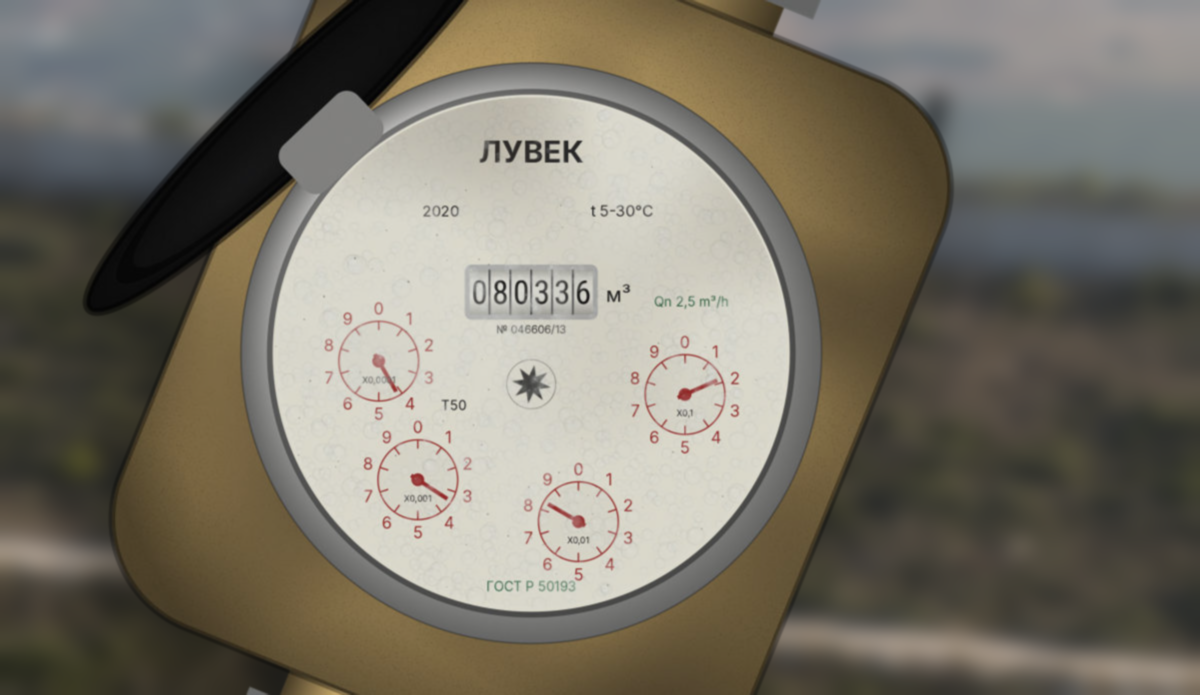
value=80336.1834 unit=m³
